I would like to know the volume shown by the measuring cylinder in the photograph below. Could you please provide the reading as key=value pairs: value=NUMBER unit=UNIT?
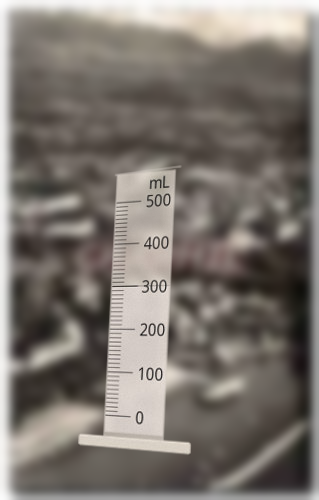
value=300 unit=mL
